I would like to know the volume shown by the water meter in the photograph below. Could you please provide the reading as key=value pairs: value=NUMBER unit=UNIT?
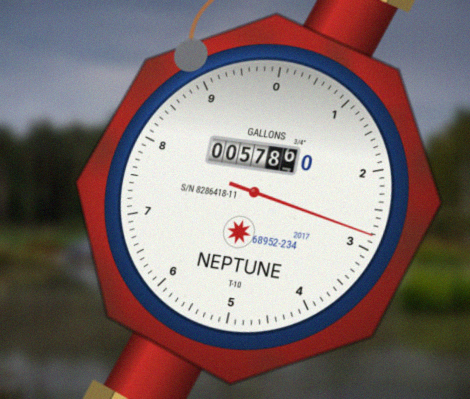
value=57862.8 unit=gal
